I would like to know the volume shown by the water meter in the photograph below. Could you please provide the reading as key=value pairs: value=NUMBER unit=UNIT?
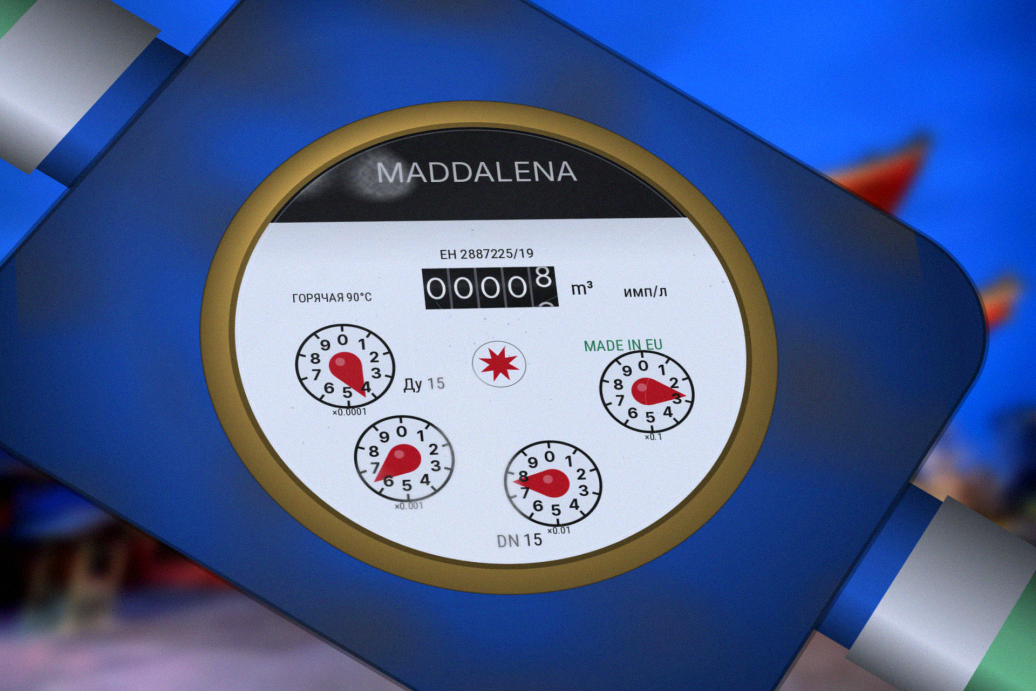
value=8.2764 unit=m³
